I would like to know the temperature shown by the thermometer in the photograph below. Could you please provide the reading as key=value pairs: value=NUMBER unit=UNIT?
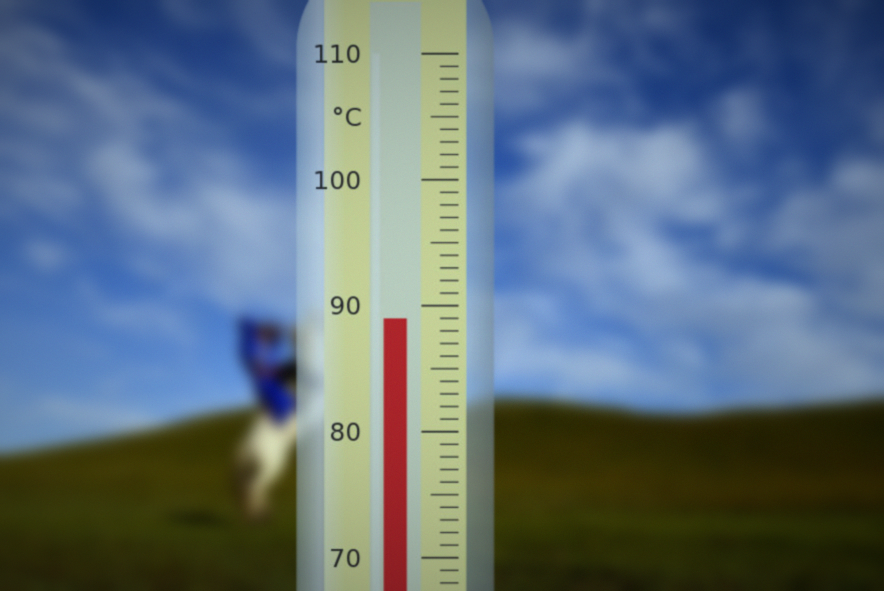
value=89 unit=°C
